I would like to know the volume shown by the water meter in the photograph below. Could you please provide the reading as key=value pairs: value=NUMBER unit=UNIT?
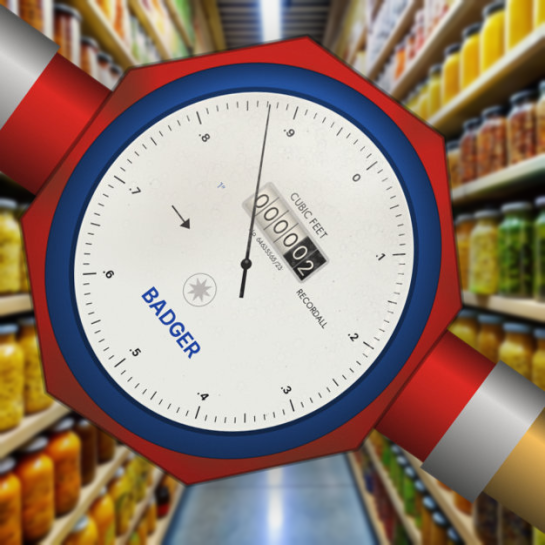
value=1.87 unit=ft³
